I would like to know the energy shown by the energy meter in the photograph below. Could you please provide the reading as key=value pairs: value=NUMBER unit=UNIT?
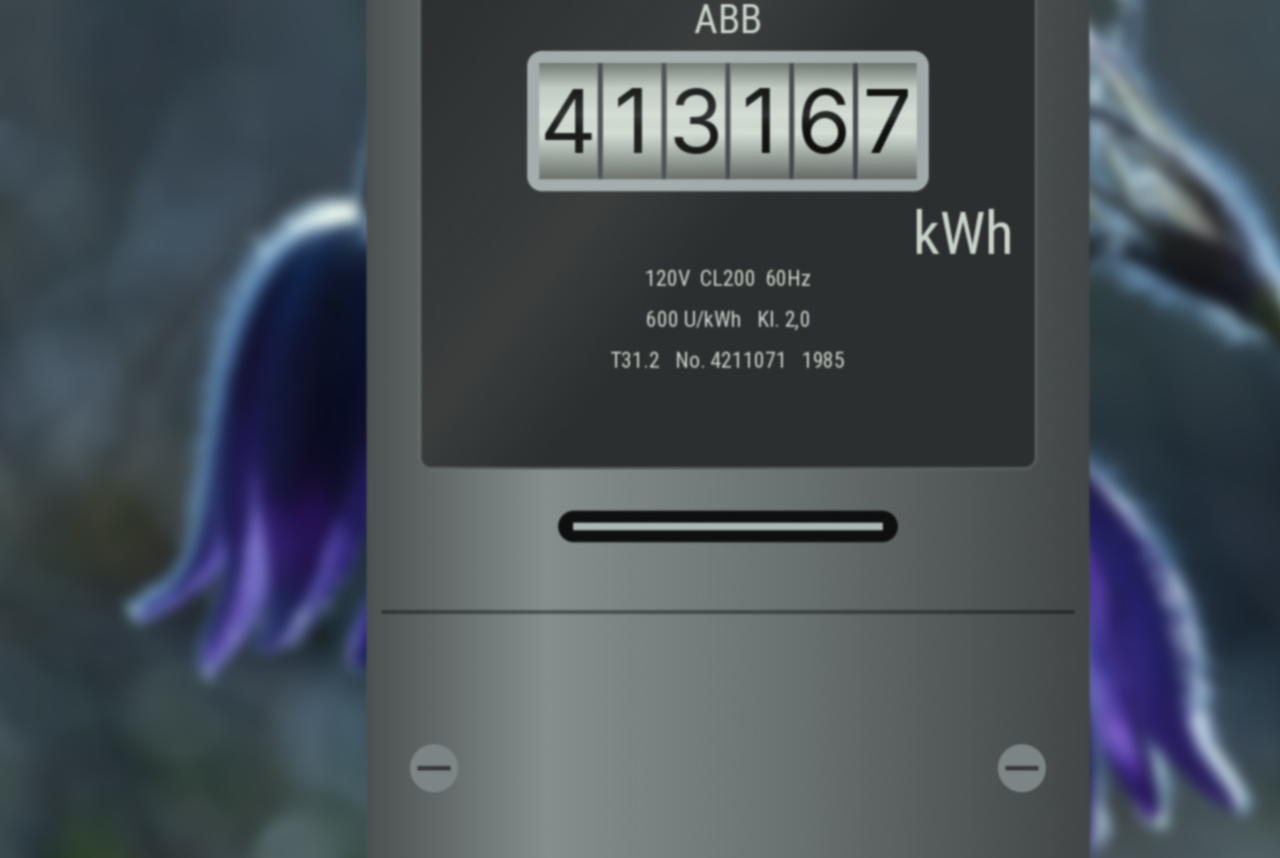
value=413167 unit=kWh
